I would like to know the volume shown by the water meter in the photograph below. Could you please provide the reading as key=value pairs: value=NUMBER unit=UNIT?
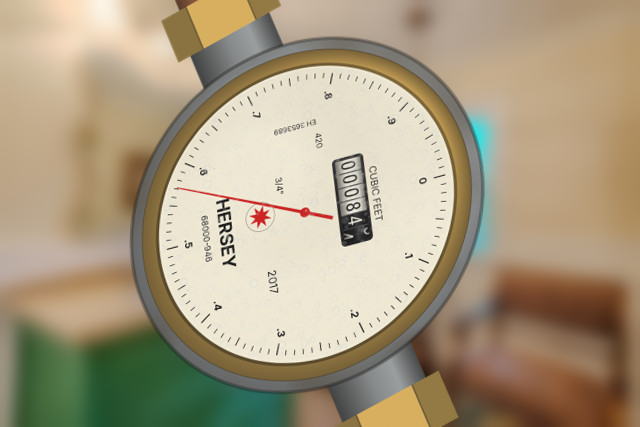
value=843.57 unit=ft³
